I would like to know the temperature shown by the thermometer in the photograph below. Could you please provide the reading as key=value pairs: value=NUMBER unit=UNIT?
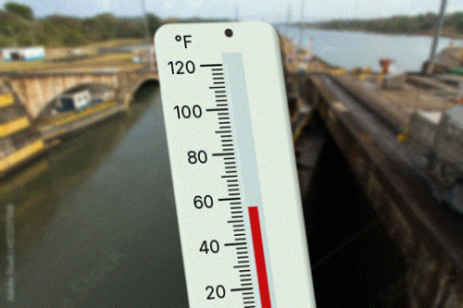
value=56 unit=°F
